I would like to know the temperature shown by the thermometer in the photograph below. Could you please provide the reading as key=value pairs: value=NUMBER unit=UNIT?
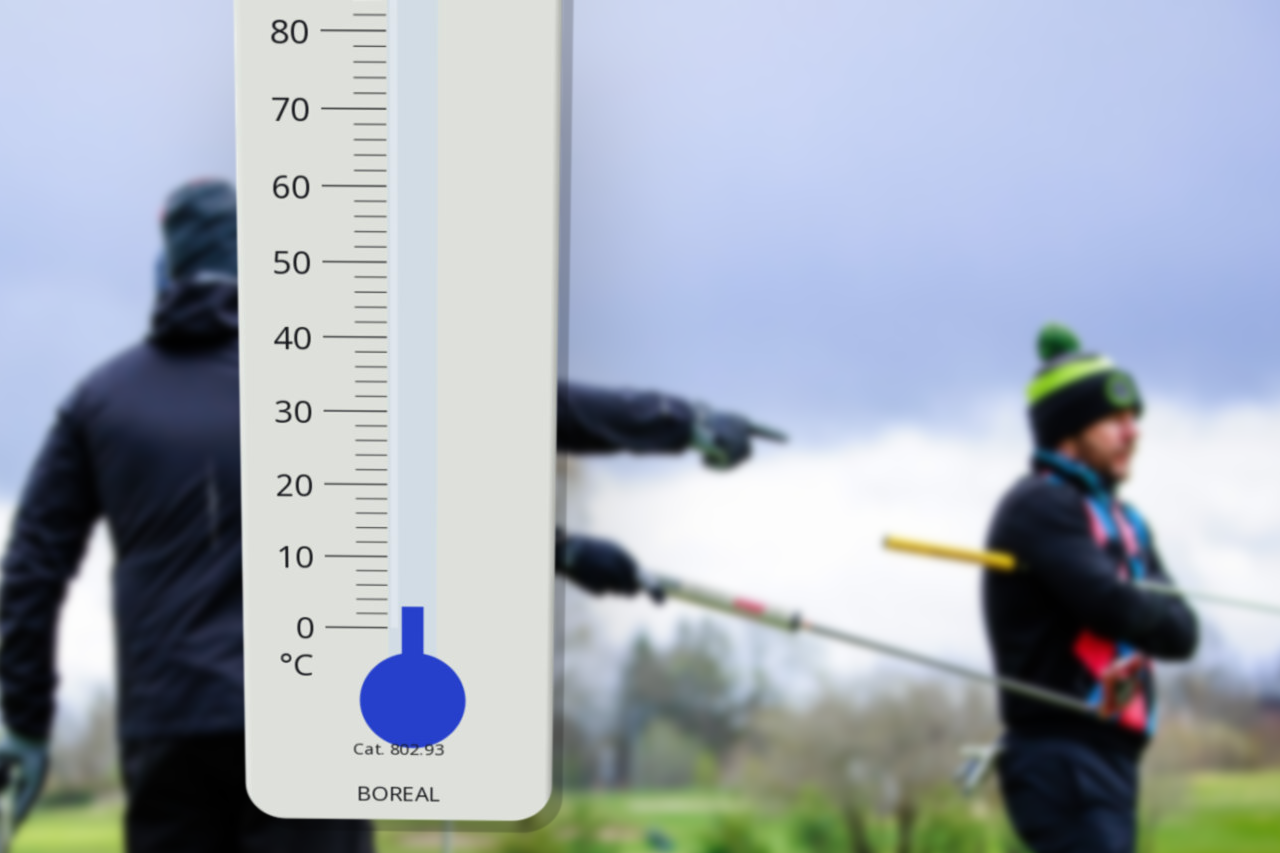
value=3 unit=°C
